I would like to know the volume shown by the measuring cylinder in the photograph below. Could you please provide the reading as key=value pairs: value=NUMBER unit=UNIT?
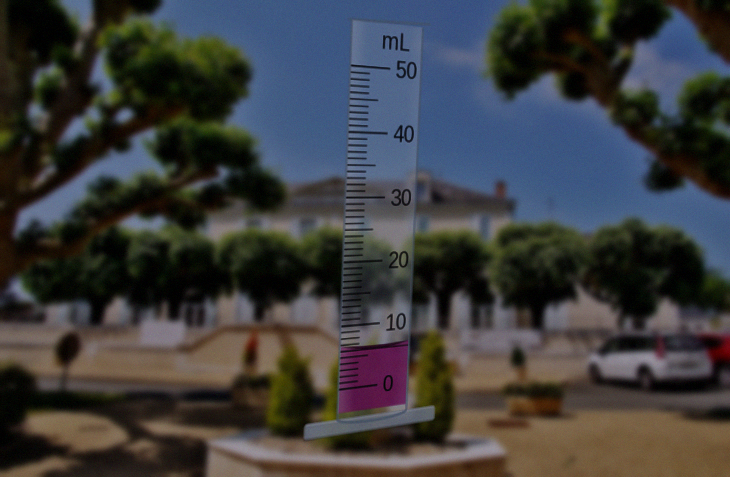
value=6 unit=mL
